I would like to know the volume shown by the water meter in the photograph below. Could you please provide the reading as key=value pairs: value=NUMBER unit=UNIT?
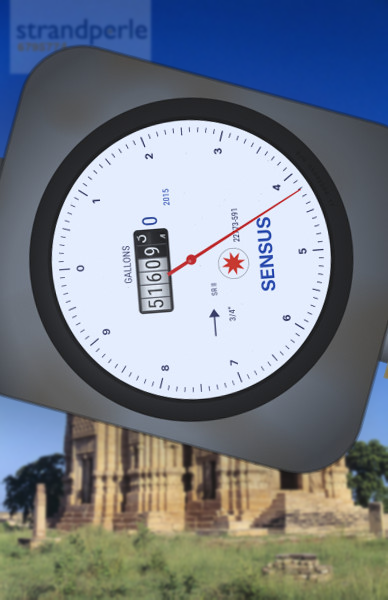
value=5160934.2 unit=gal
